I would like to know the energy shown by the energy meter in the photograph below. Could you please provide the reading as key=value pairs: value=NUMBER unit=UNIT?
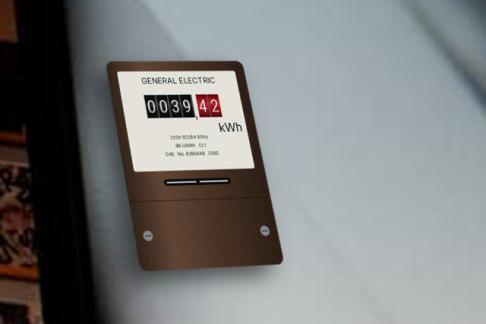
value=39.42 unit=kWh
